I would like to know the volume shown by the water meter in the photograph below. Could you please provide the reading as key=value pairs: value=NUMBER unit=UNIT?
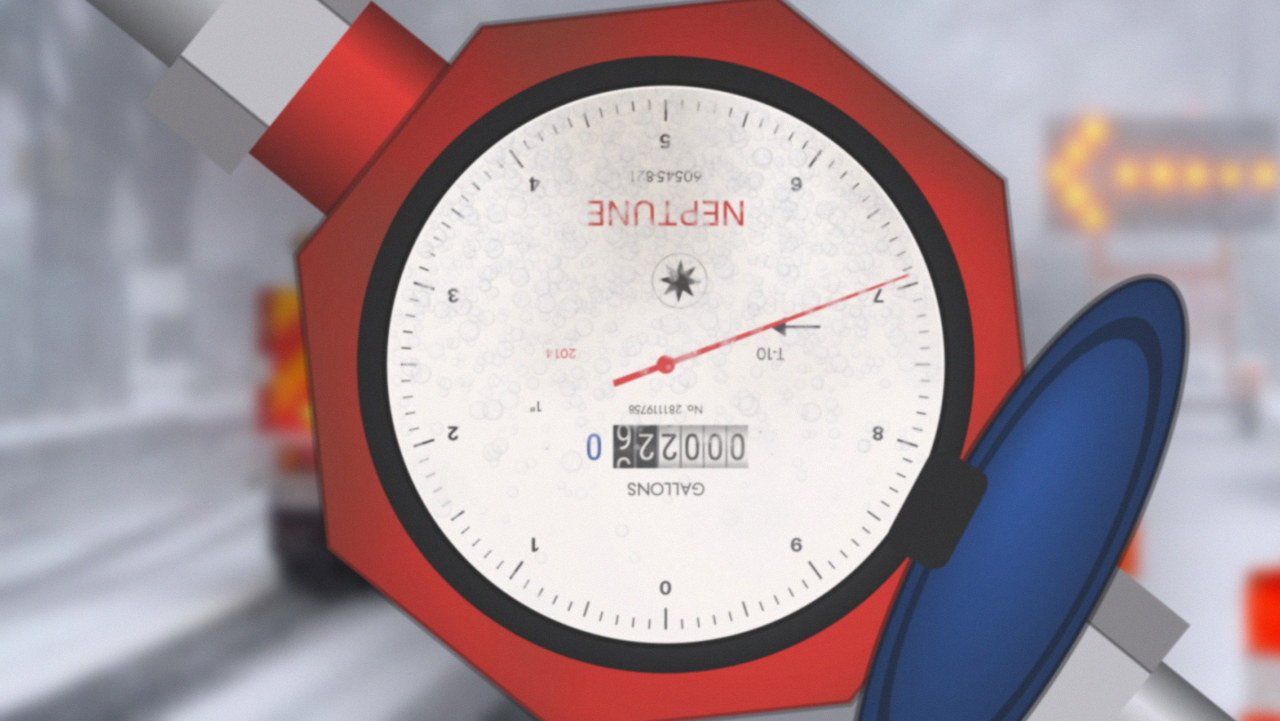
value=2256.9 unit=gal
